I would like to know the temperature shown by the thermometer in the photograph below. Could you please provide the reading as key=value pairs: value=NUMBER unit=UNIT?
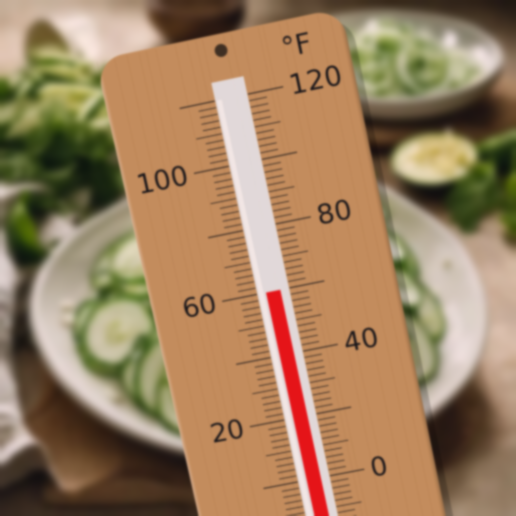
value=60 unit=°F
